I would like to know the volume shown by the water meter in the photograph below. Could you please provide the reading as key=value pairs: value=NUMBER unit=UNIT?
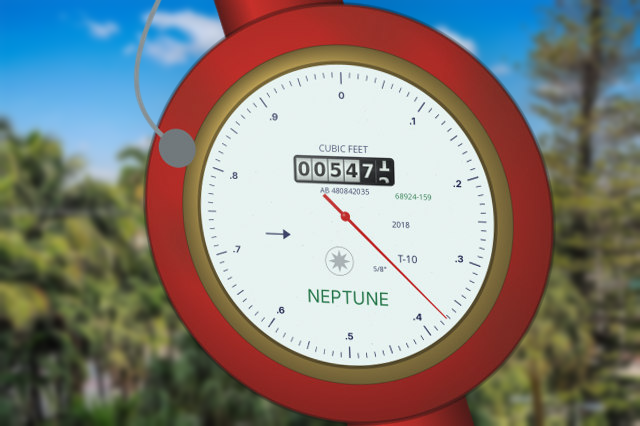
value=5471.37 unit=ft³
